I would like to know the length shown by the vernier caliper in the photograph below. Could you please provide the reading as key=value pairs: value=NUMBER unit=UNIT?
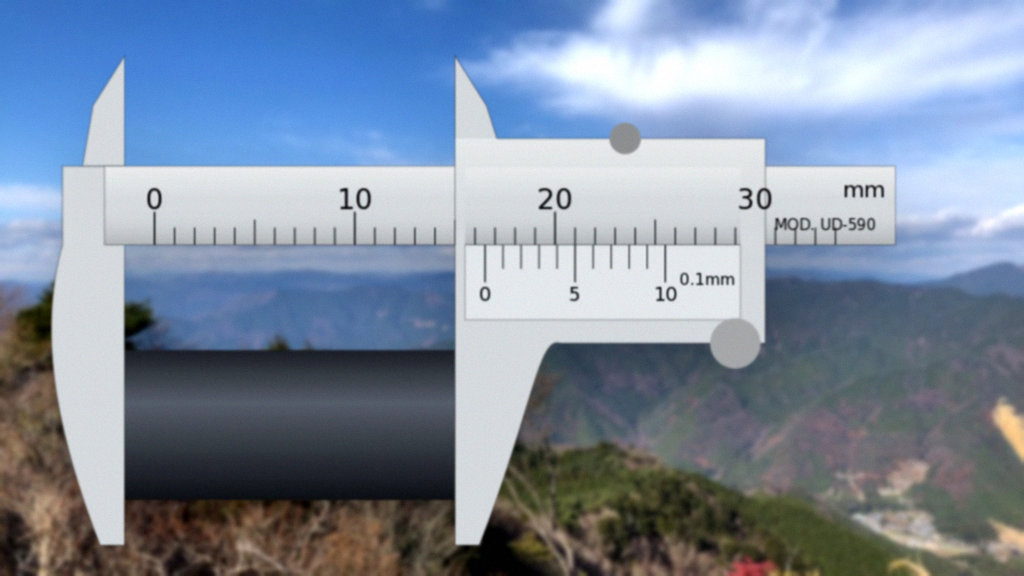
value=16.5 unit=mm
